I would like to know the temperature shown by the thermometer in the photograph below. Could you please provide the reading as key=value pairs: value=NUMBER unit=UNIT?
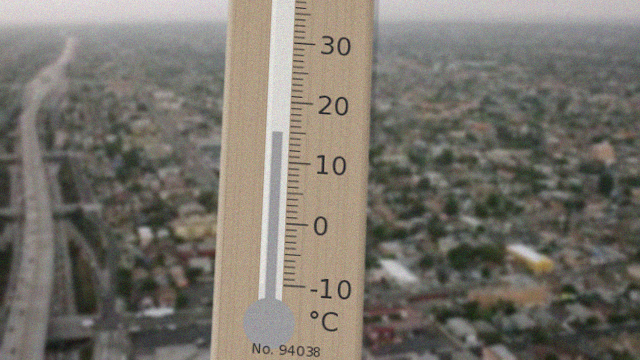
value=15 unit=°C
